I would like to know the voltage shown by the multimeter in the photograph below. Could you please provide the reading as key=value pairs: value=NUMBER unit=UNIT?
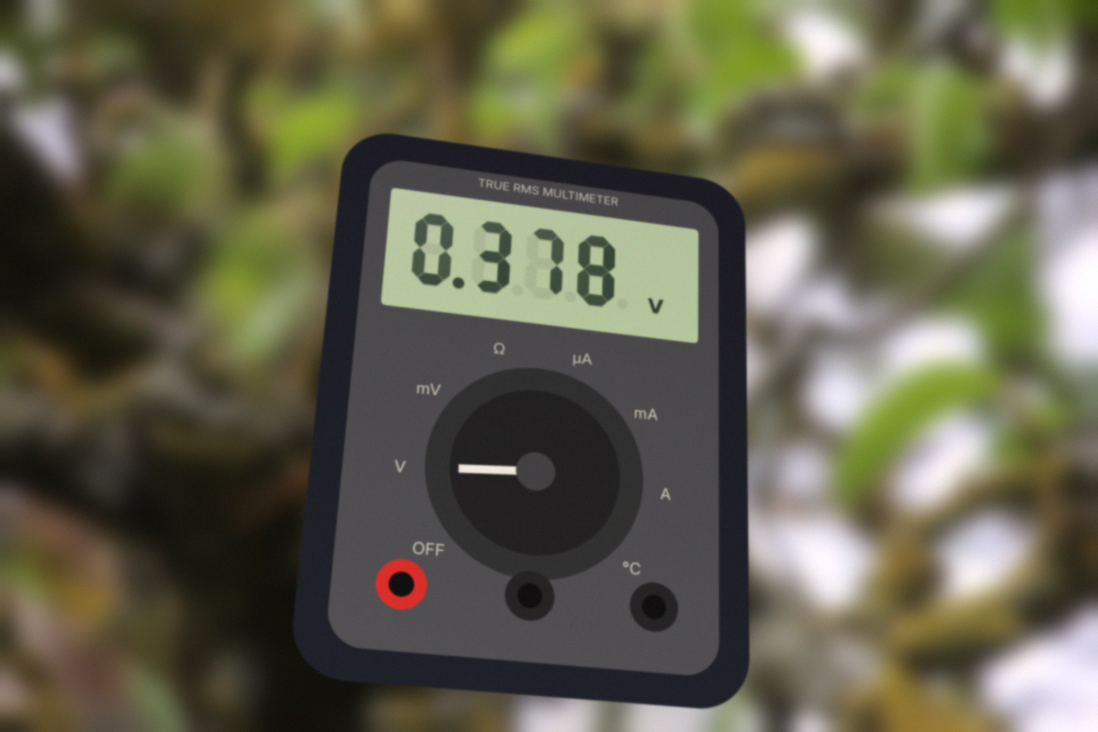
value=0.378 unit=V
